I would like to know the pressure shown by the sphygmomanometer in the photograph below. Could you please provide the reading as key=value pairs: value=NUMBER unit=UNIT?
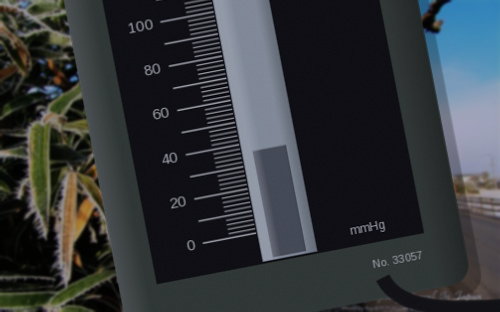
value=36 unit=mmHg
